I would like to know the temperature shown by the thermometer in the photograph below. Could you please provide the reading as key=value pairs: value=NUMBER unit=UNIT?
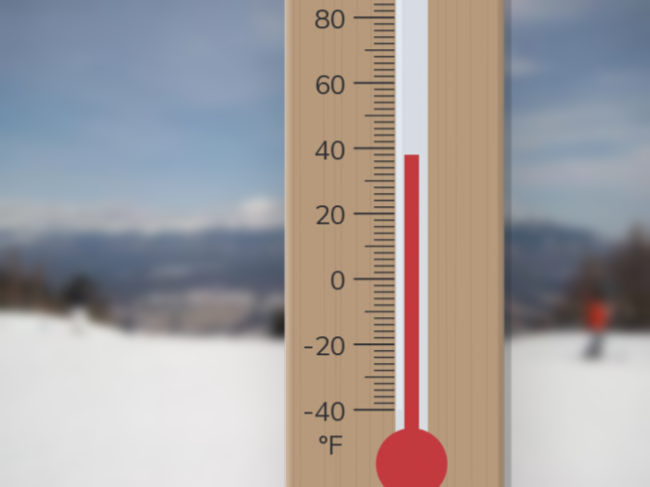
value=38 unit=°F
